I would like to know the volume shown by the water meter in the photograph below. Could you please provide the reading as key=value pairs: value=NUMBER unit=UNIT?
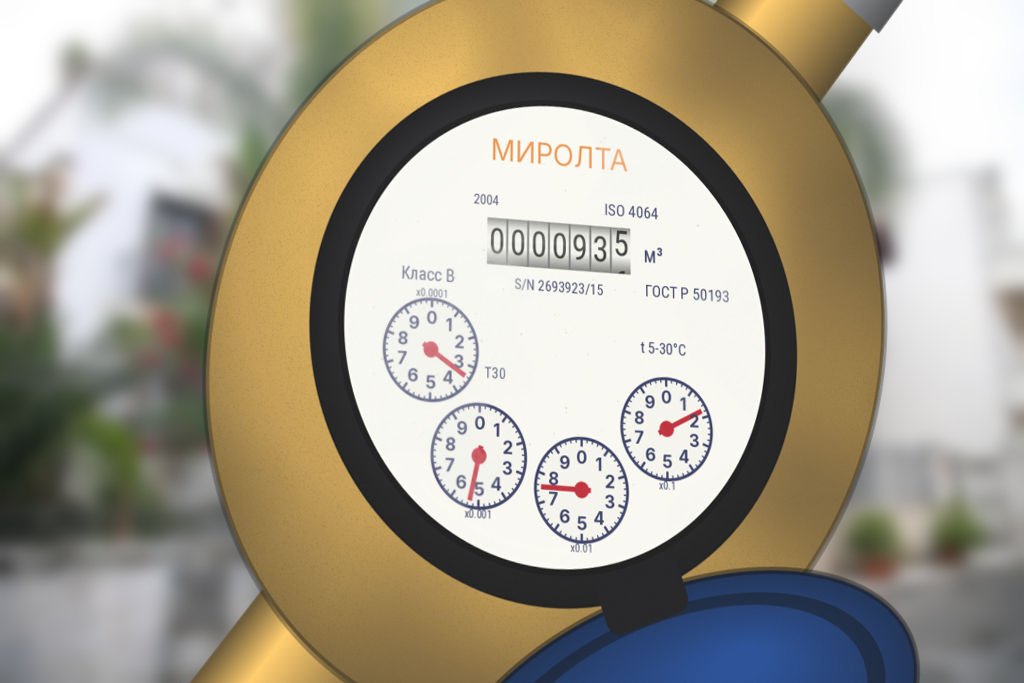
value=935.1753 unit=m³
